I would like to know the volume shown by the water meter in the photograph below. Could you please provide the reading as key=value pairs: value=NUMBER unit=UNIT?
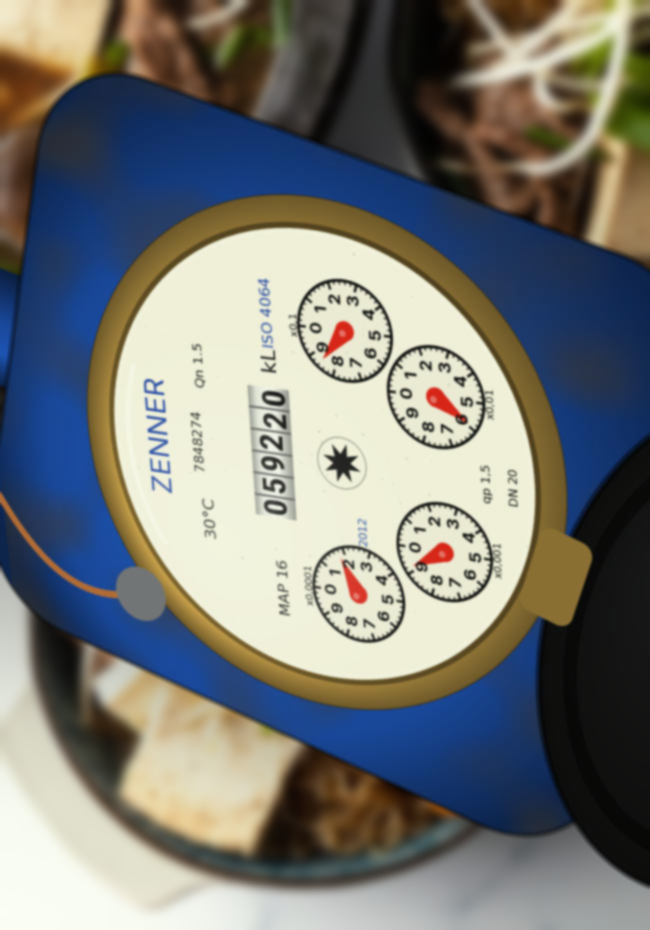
value=59219.8591 unit=kL
